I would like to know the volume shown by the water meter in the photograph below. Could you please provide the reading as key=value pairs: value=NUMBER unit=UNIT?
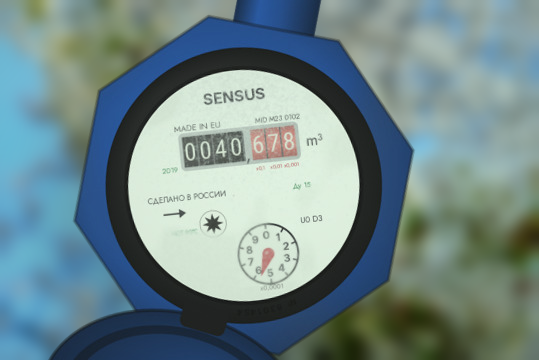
value=40.6785 unit=m³
